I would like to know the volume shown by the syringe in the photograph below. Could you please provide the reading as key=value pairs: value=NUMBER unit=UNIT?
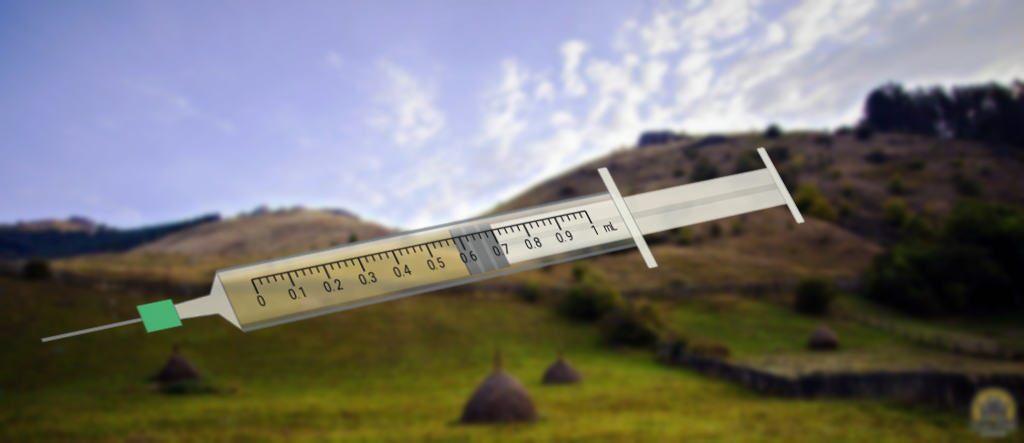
value=0.58 unit=mL
